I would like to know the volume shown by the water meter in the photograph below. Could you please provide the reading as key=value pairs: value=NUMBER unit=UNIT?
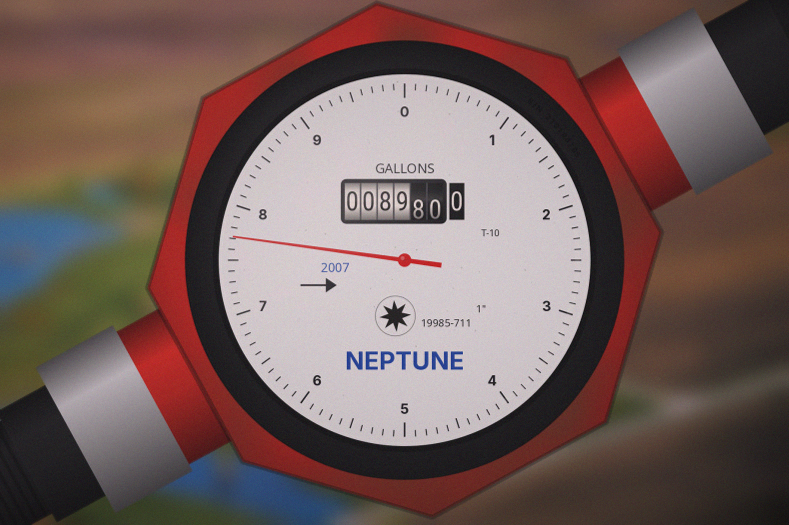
value=89797.7 unit=gal
